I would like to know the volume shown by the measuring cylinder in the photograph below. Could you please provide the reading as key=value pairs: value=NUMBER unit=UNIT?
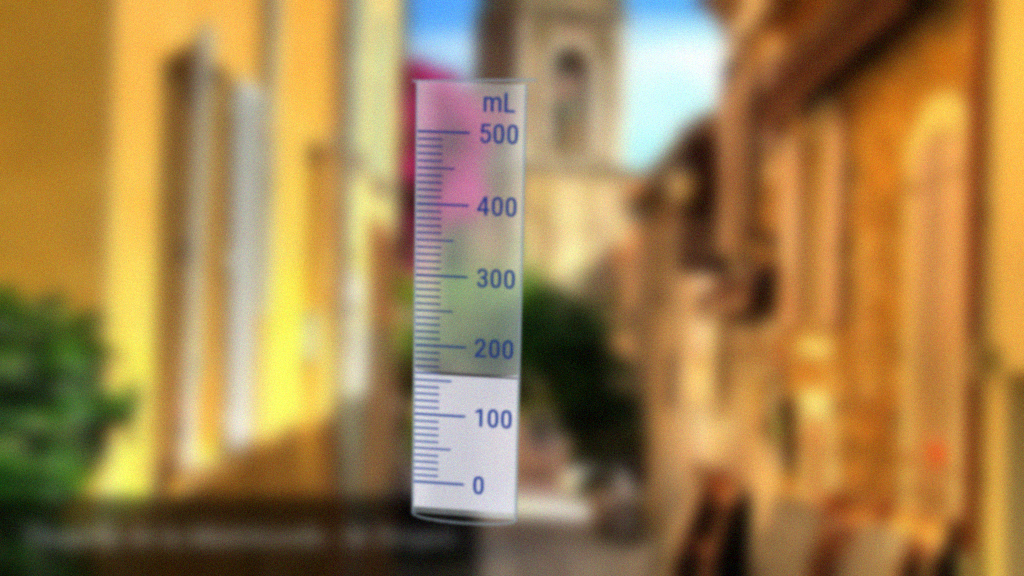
value=160 unit=mL
